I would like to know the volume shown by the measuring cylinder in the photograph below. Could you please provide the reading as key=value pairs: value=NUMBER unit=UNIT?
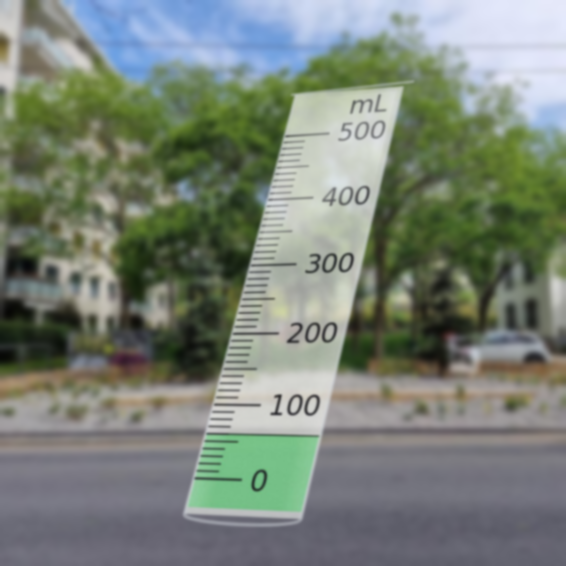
value=60 unit=mL
